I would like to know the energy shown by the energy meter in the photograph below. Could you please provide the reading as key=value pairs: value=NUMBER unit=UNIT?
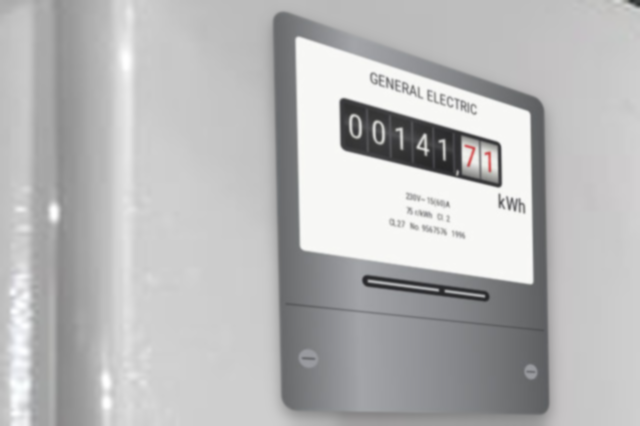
value=141.71 unit=kWh
